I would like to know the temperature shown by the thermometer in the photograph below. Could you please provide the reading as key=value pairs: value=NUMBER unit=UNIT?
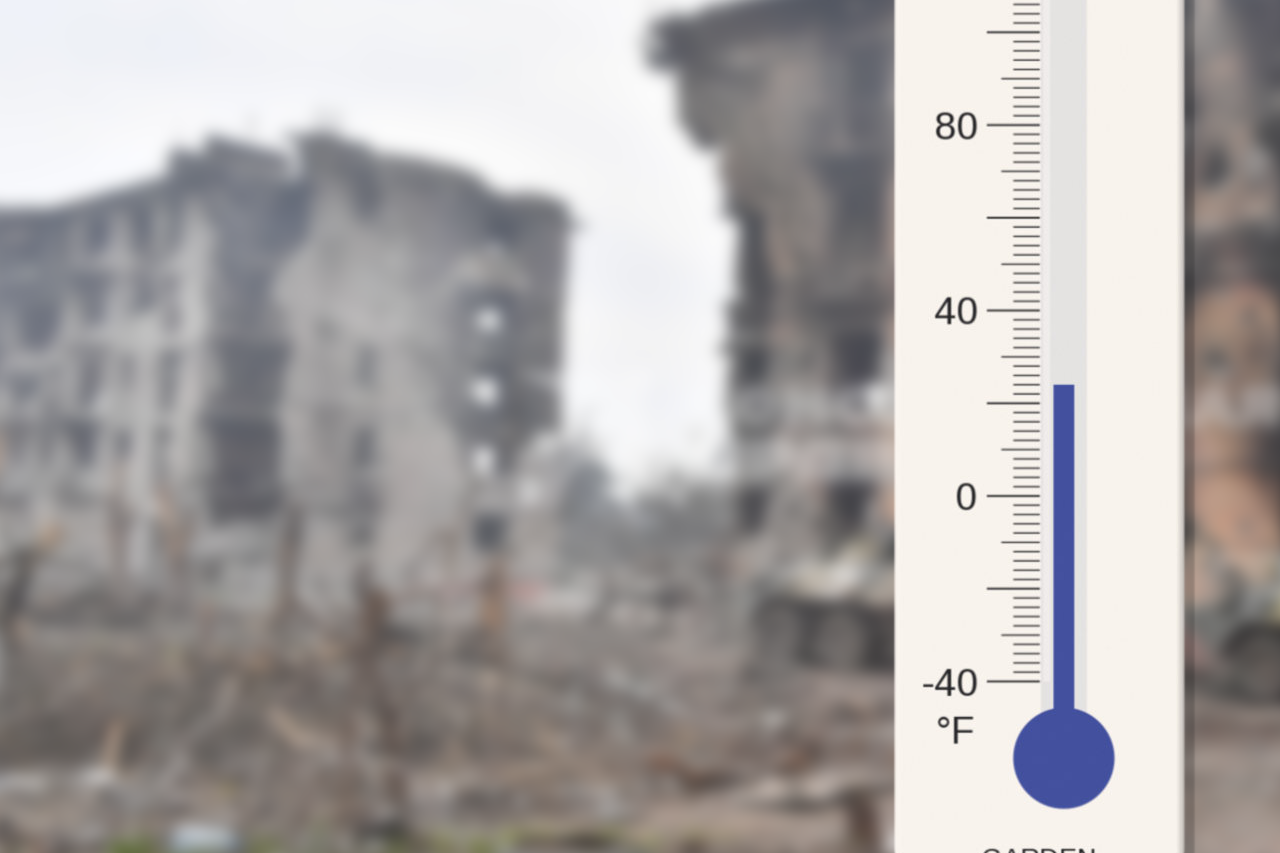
value=24 unit=°F
